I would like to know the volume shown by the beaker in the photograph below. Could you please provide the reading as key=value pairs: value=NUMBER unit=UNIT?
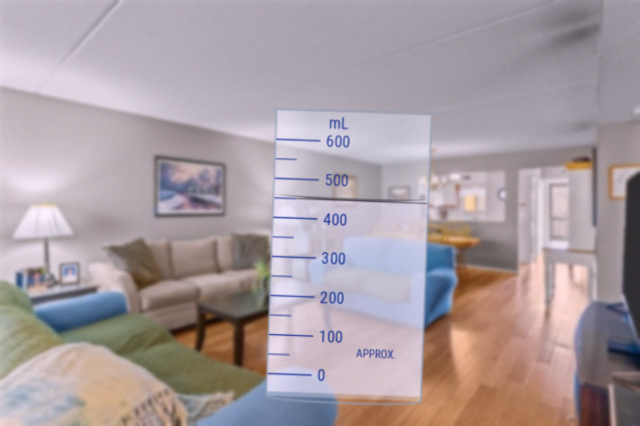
value=450 unit=mL
